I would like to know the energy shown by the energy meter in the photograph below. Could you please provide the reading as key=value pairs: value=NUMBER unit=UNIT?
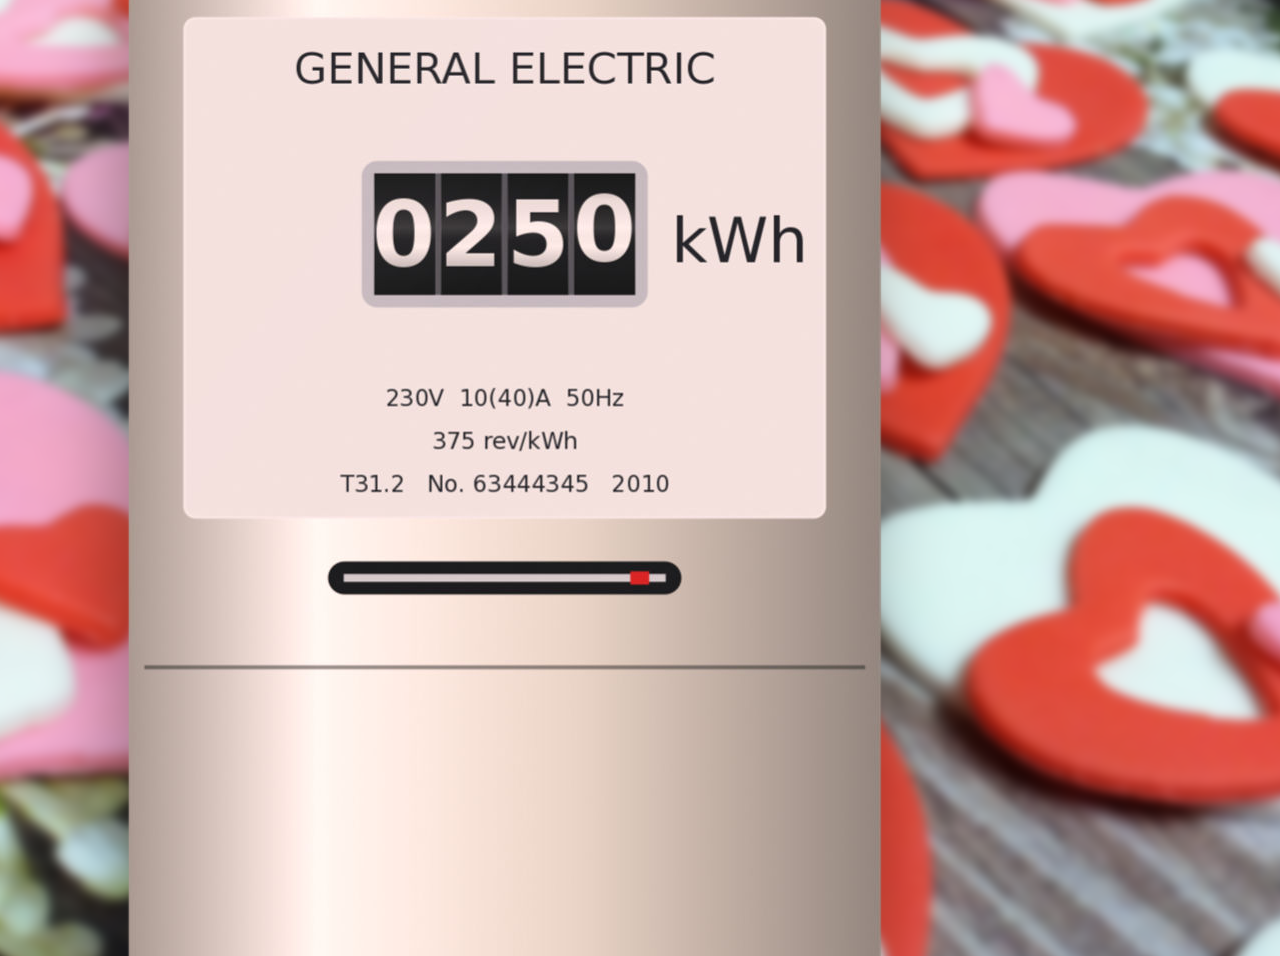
value=250 unit=kWh
